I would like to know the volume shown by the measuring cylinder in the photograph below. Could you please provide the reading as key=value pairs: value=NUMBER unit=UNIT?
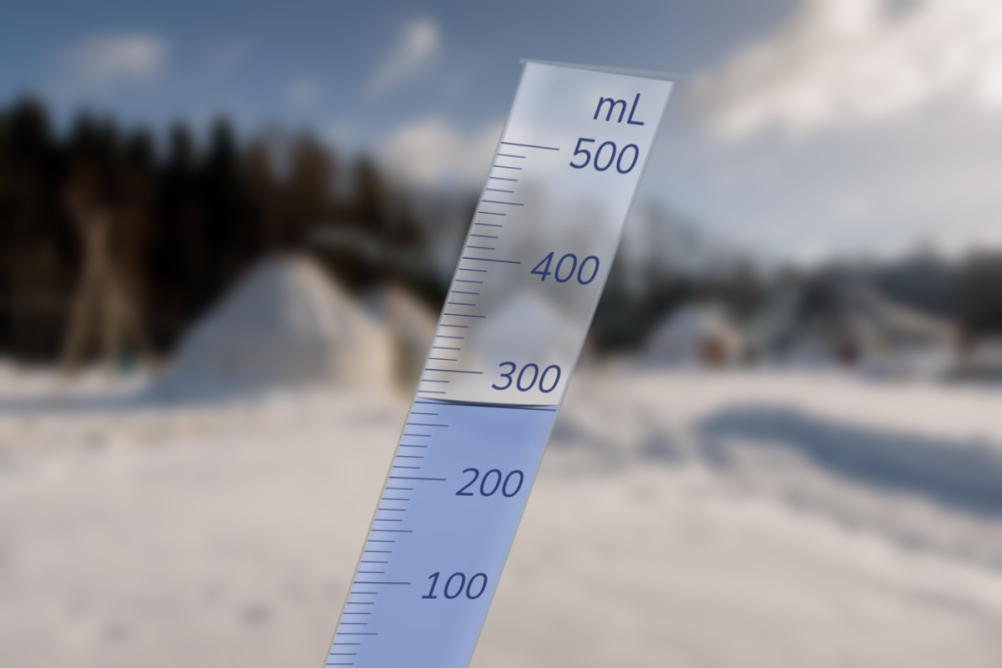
value=270 unit=mL
